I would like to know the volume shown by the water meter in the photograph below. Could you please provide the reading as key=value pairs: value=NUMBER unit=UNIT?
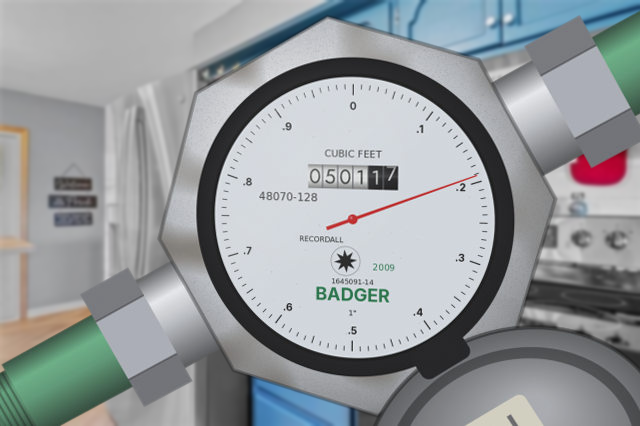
value=50117.19 unit=ft³
